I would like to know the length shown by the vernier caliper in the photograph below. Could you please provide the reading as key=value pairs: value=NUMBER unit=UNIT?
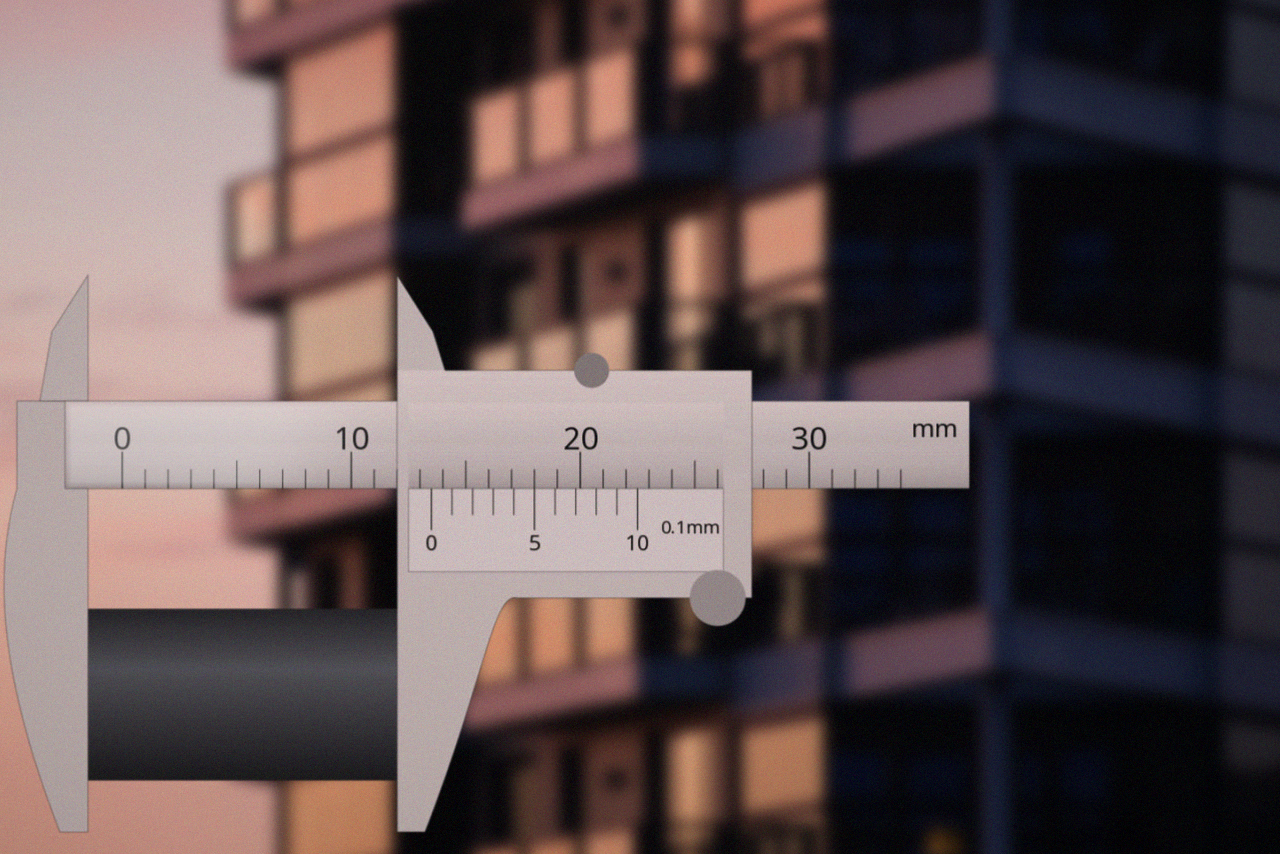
value=13.5 unit=mm
